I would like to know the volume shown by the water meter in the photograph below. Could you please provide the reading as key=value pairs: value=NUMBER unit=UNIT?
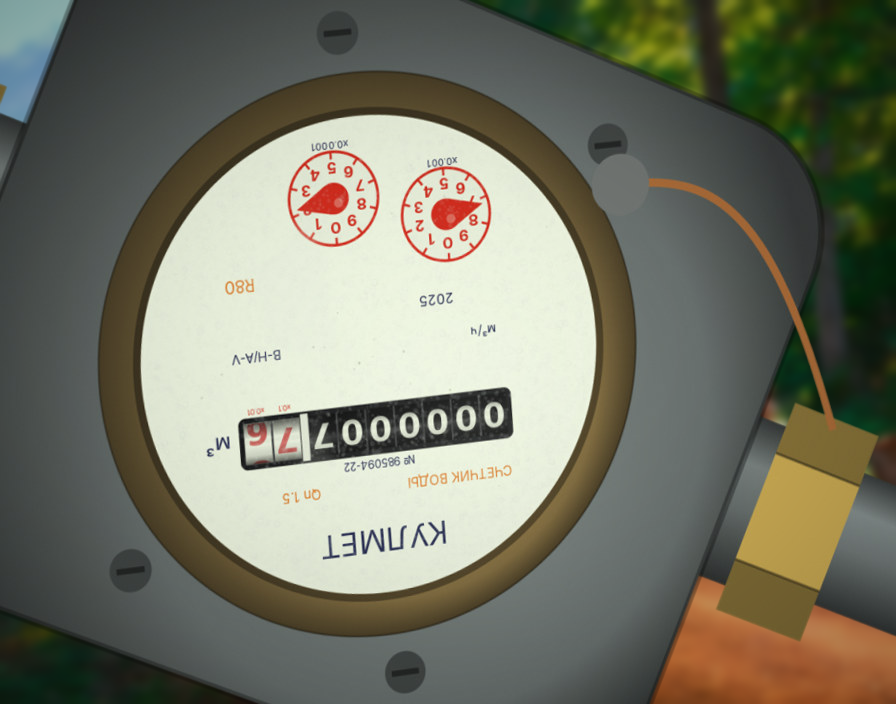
value=7.7572 unit=m³
